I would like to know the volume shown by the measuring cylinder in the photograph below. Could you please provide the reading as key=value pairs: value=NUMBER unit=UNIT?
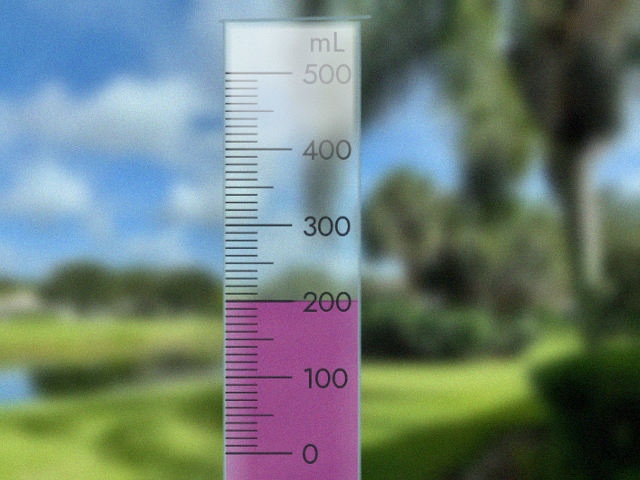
value=200 unit=mL
